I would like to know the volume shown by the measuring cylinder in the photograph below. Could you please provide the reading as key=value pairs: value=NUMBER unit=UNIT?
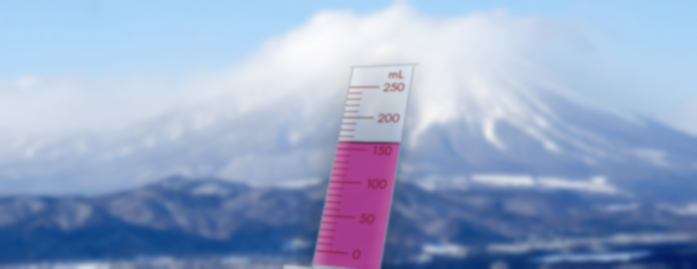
value=160 unit=mL
